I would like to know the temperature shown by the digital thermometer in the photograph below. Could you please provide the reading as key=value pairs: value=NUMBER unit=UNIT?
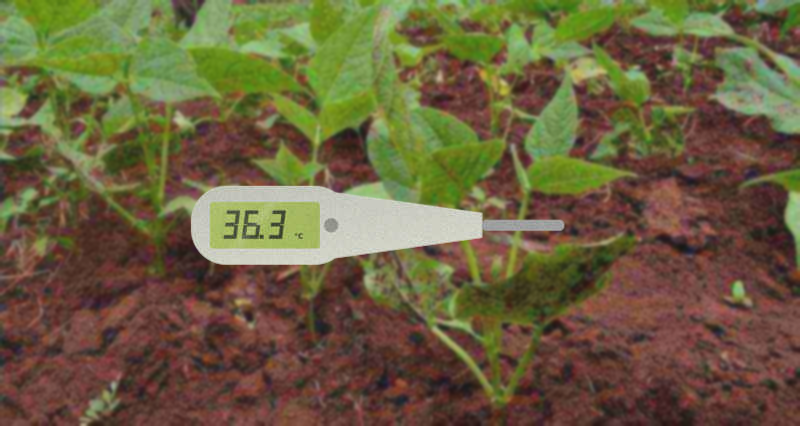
value=36.3 unit=°C
